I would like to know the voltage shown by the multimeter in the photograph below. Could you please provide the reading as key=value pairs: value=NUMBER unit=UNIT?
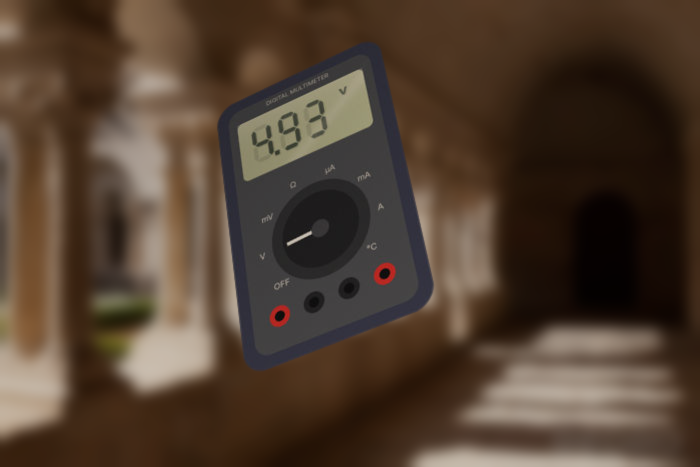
value=4.93 unit=V
